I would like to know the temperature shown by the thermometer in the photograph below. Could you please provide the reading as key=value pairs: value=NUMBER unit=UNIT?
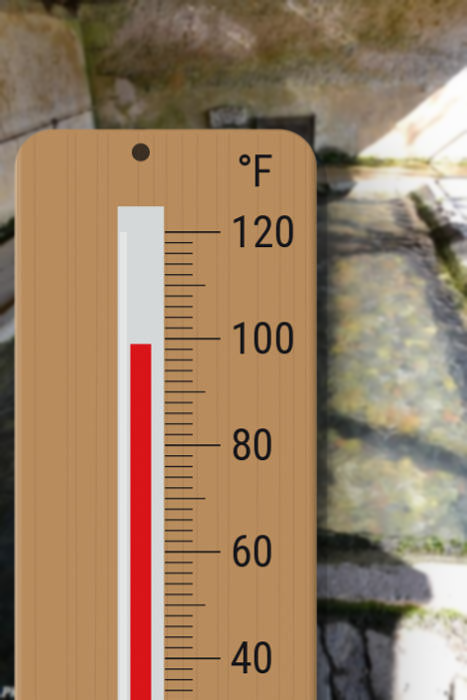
value=99 unit=°F
